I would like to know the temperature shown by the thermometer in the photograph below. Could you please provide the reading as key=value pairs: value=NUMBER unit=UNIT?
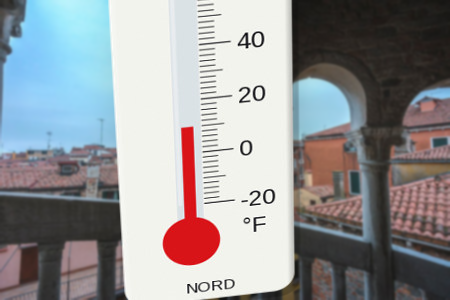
value=10 unit=°F
